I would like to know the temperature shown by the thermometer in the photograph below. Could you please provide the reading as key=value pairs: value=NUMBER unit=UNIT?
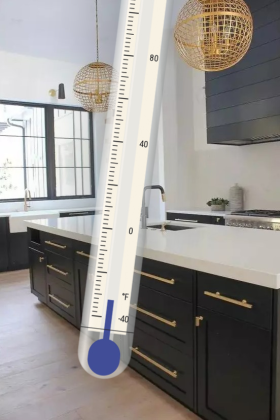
value=-32 unit=°F
